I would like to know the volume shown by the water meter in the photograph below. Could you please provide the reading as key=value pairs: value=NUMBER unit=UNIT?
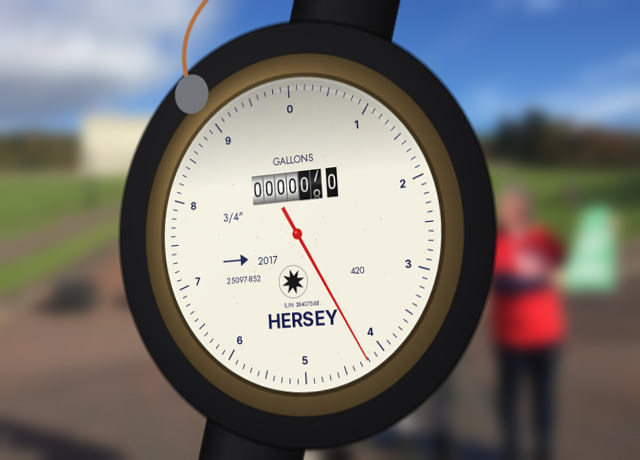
value=74.2 unit=gal
